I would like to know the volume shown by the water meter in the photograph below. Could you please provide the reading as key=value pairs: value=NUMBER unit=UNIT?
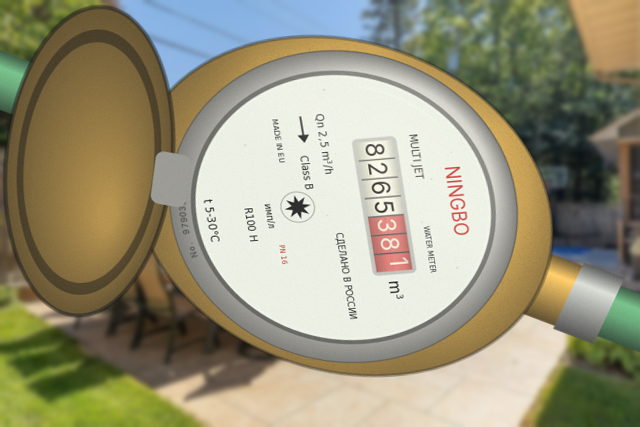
value=8265.381 unit=m³
